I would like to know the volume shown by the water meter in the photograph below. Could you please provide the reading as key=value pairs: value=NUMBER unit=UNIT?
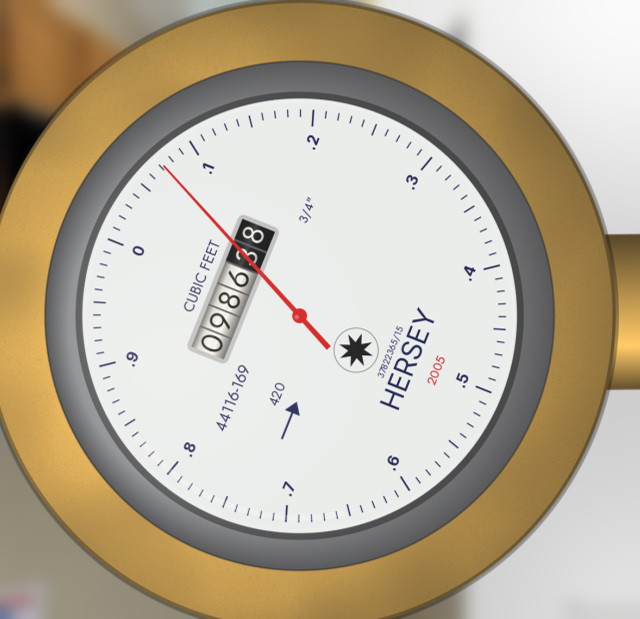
value=98638.07 unit=ft³
